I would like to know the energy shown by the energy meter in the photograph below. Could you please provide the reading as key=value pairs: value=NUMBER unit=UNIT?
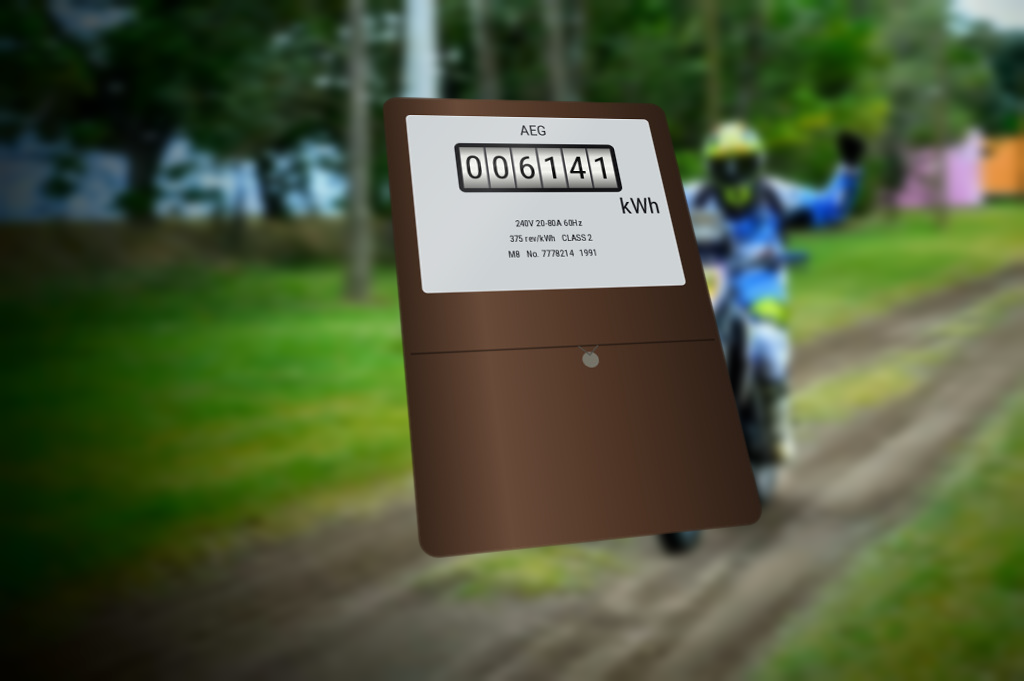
value=6141 unit=kWh
